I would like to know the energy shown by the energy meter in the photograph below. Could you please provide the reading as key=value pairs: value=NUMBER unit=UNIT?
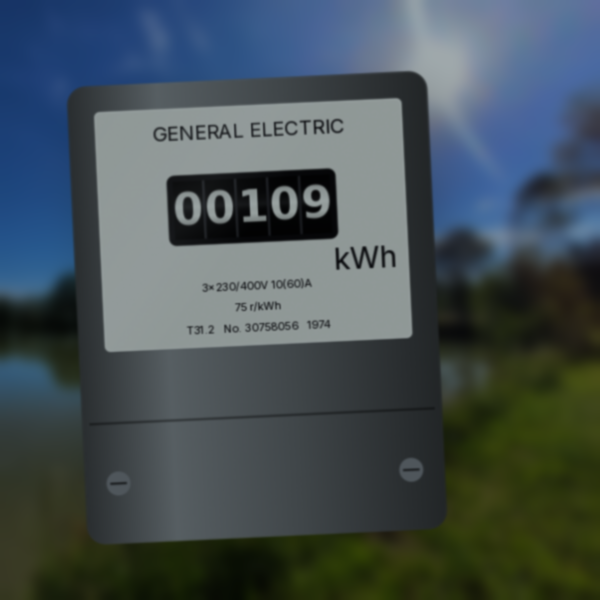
value=109 unit=kWh
